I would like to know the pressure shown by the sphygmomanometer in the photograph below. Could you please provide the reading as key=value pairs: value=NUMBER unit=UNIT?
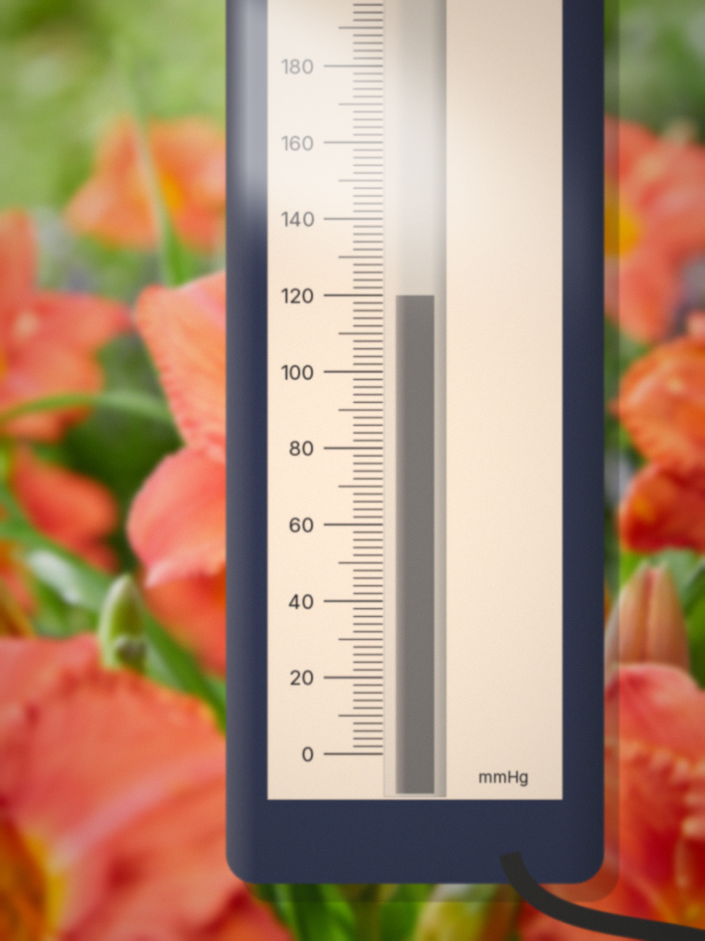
value=120 unit=mmHg
